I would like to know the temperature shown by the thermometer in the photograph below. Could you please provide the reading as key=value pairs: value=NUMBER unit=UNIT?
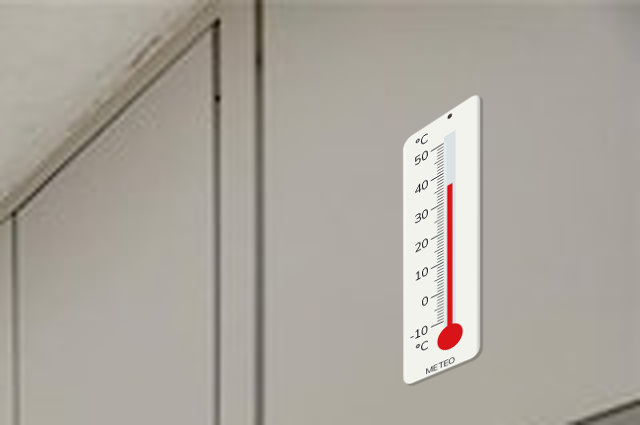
value=35 unit=°C
